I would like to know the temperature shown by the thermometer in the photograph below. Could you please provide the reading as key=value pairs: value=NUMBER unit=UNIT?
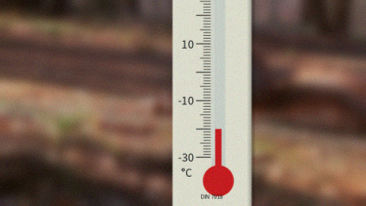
value=-20 unit=°C
